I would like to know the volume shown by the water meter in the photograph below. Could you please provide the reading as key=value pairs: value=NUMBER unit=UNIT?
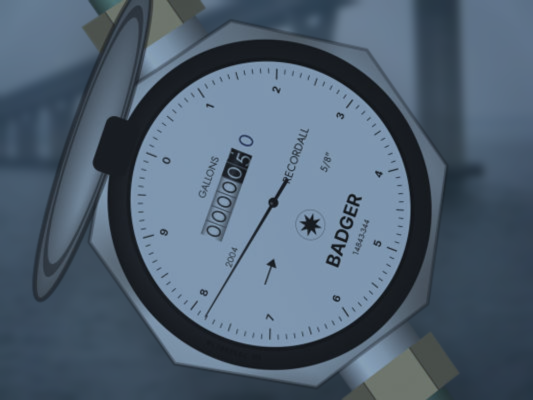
value=47.8 unit=gal
